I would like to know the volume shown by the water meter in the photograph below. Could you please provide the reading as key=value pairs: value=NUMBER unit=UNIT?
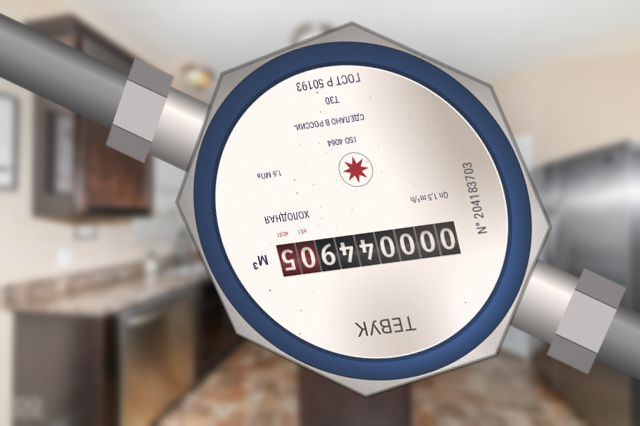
value=449.05 unit=m³
